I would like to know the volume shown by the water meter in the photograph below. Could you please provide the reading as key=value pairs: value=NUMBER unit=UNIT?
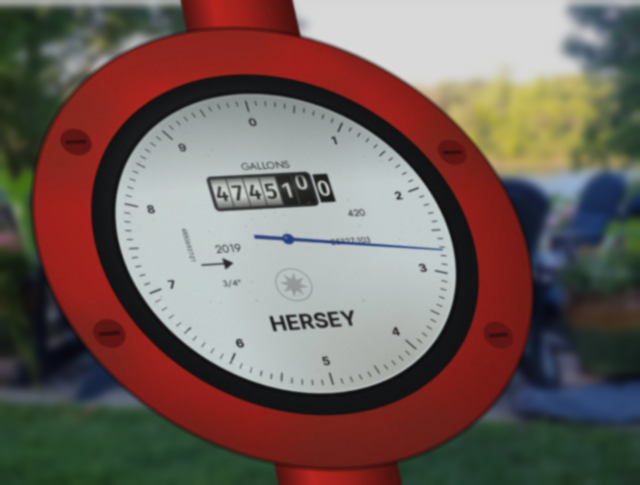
value=4745102.7 unit=gal
